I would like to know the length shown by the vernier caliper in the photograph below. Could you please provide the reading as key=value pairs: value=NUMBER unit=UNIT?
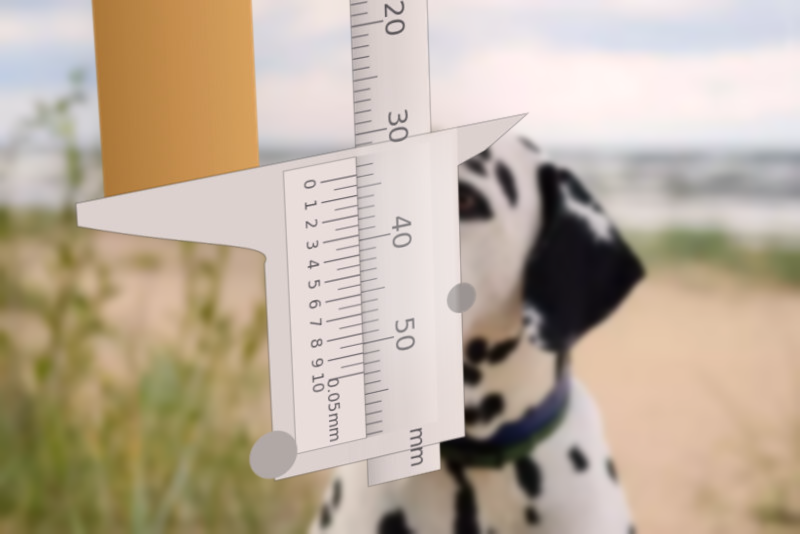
value=33.8 unit=mm
